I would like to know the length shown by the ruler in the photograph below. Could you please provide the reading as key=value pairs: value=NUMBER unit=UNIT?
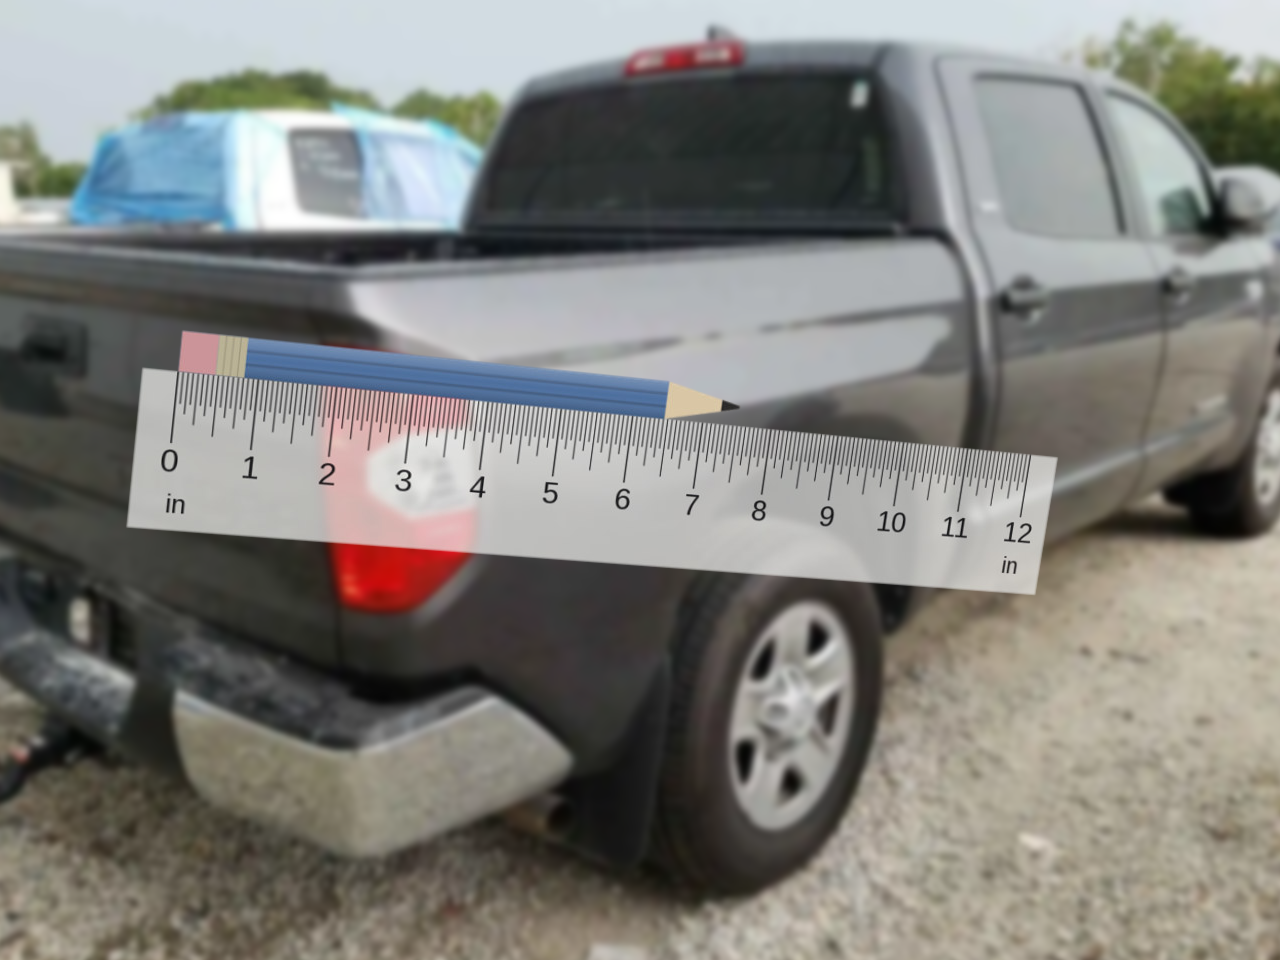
value=7.5 unit=in
